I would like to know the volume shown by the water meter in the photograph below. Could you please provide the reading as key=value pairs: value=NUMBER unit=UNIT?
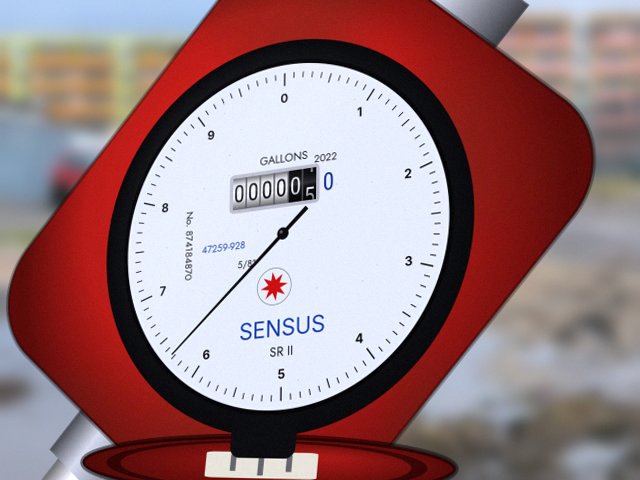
value=46.3 unit=gal
